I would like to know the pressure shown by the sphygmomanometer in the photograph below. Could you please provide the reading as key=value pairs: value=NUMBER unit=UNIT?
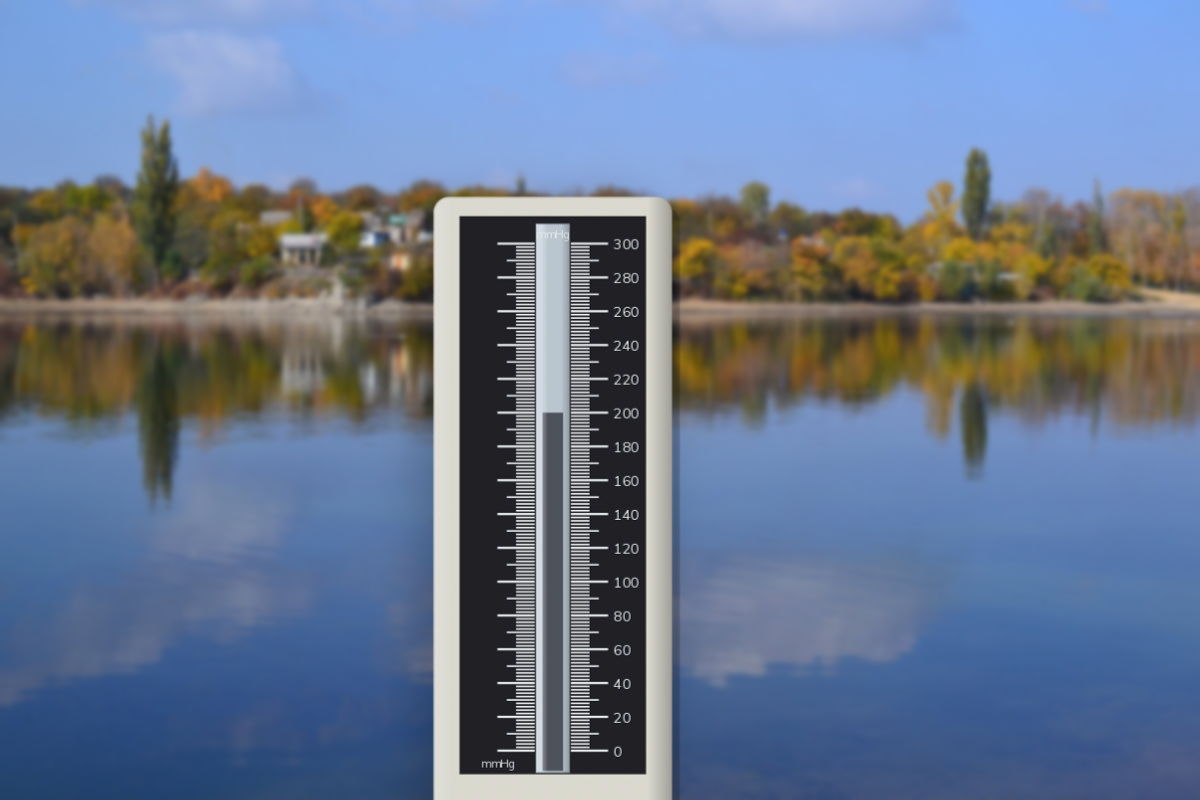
value=200 unit=mmHg
